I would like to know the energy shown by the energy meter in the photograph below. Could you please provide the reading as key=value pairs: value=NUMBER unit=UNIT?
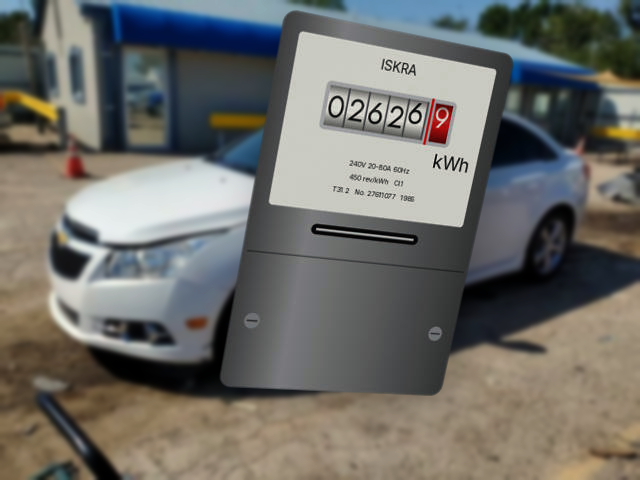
value=2626.9 unit=kWh
